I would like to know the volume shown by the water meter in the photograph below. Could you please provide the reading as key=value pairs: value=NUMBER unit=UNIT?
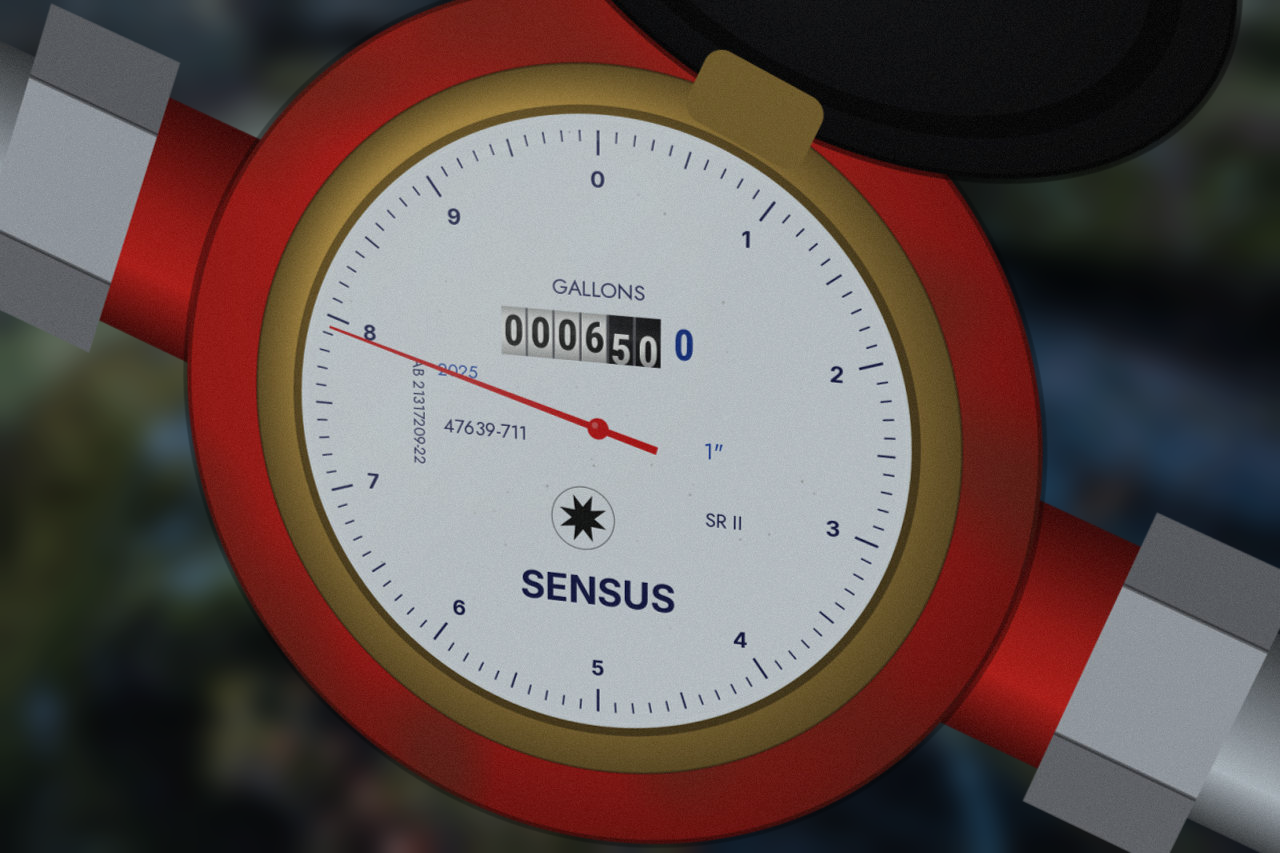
value=6497.9 unit=gal
